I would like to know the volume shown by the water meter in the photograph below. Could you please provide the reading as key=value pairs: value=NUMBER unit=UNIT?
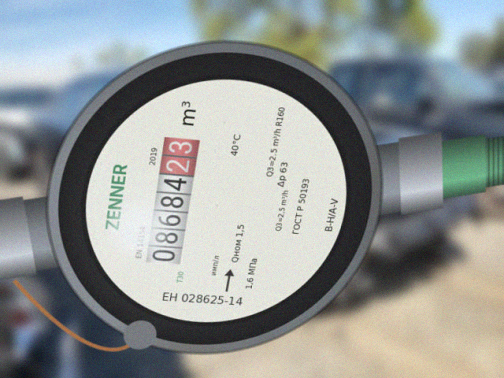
value=8684.23 unit=m³
